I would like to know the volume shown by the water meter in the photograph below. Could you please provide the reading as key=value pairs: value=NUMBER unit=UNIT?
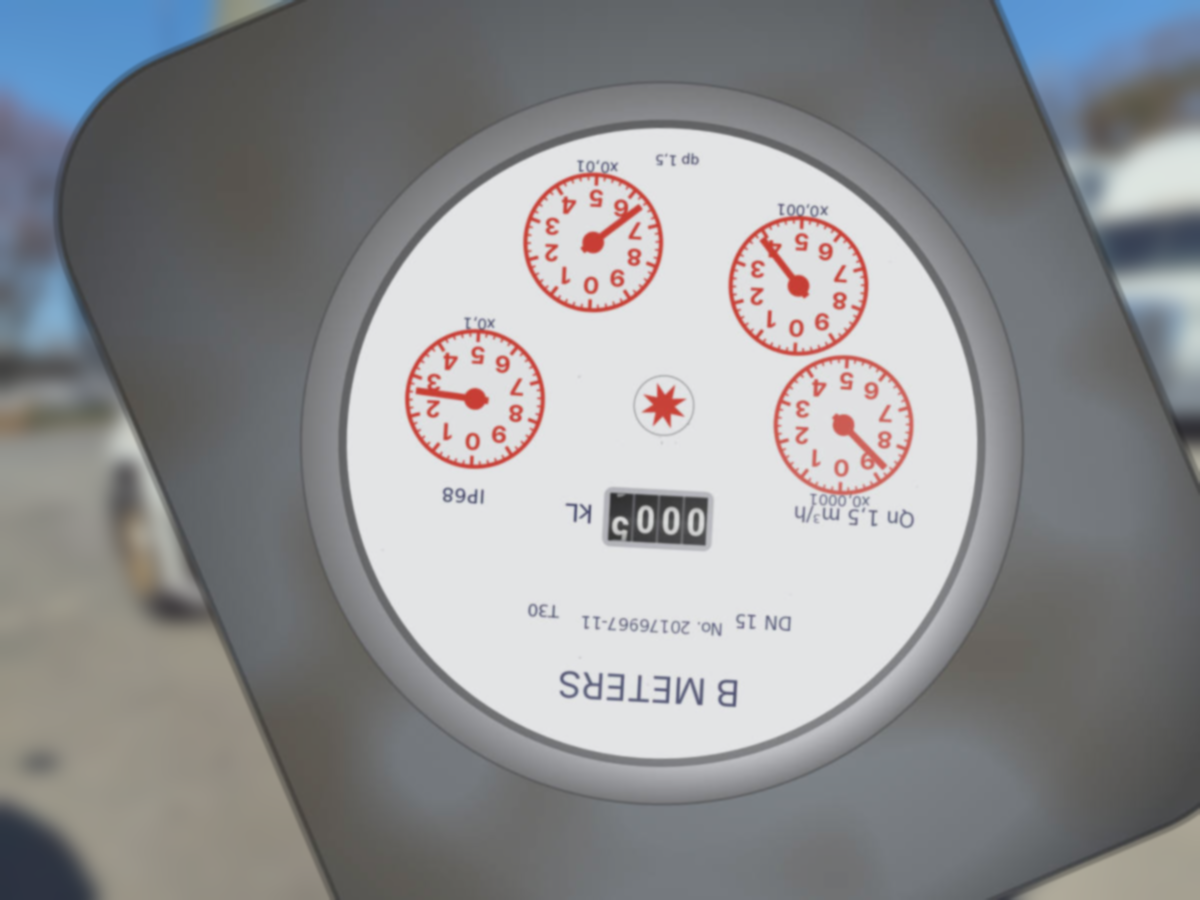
value=5.2638 unit=kL
